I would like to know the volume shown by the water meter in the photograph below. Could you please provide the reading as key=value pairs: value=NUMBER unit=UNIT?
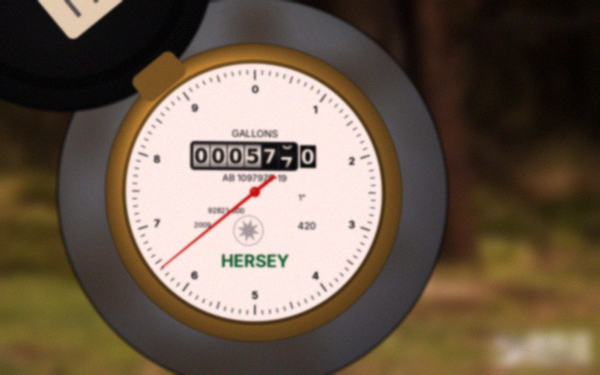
value=5766.4 unit=gal
